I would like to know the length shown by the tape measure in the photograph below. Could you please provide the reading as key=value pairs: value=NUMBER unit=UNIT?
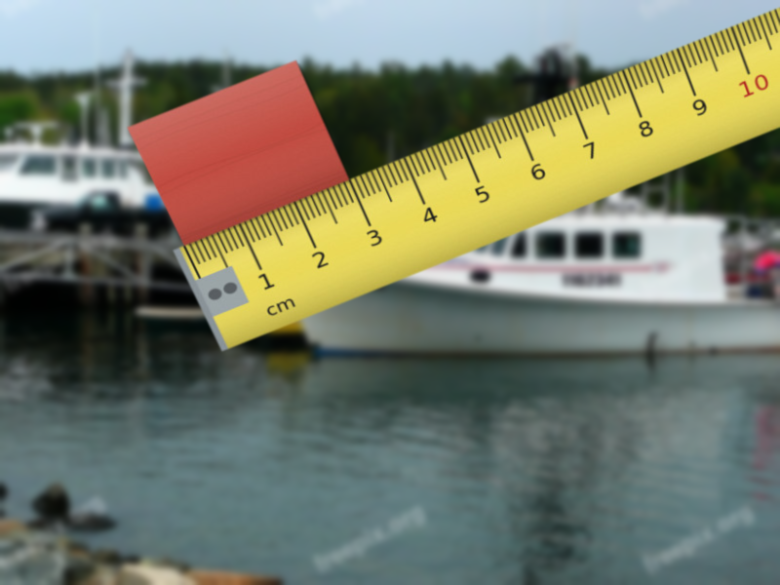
value=3 unit=cm
